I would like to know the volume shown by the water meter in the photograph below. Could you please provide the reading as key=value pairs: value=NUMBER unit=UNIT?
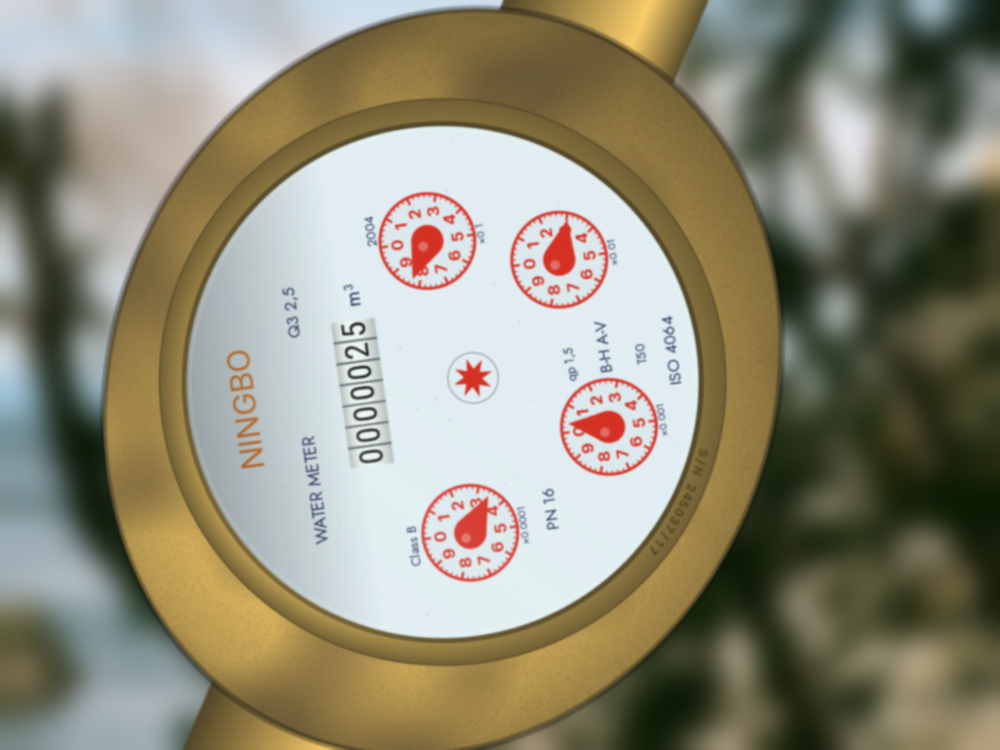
value=25.8303 unit=m³
